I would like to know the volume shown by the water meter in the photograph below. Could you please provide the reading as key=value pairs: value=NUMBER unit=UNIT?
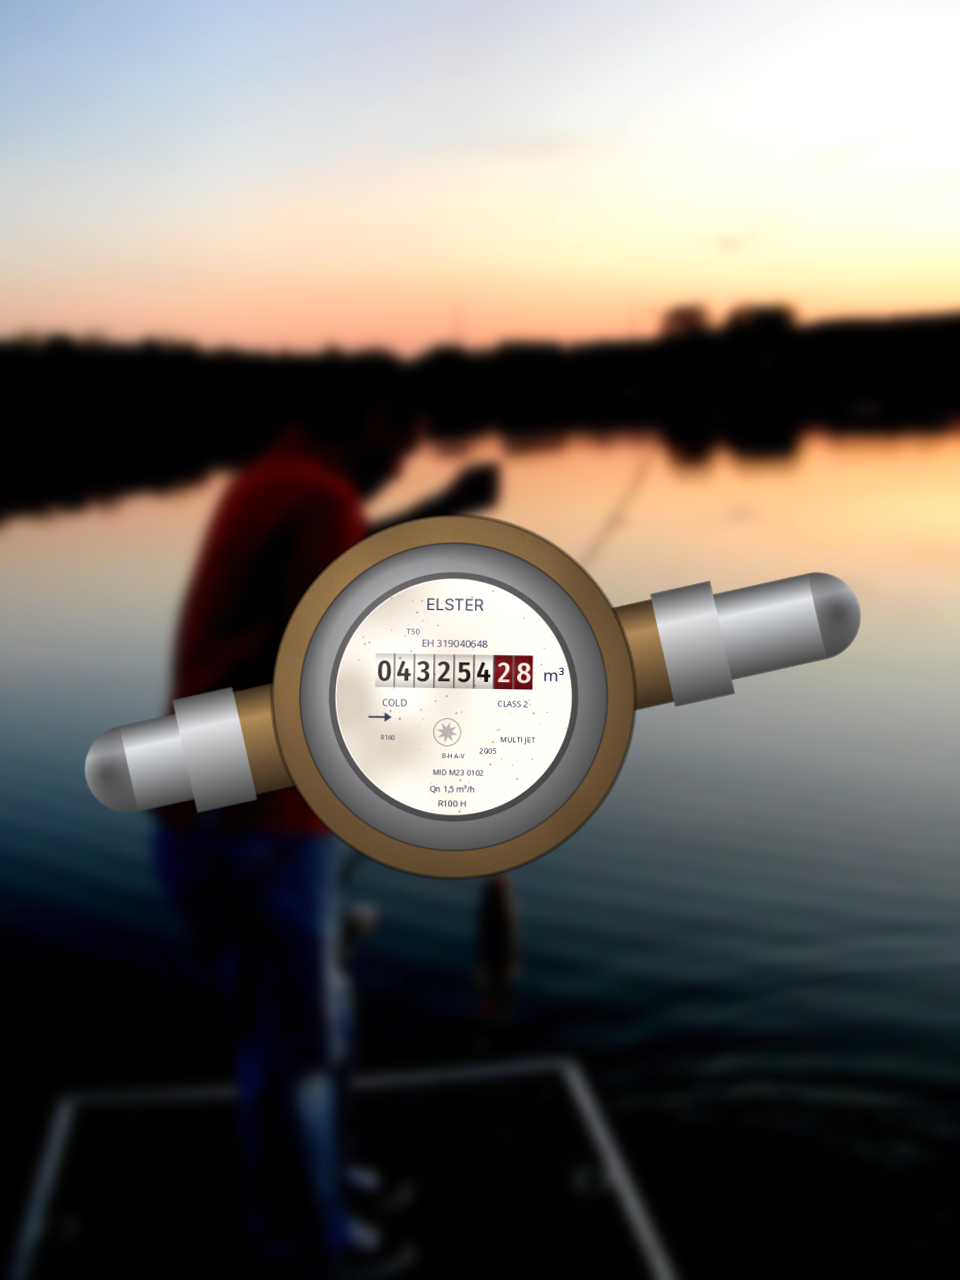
value=43254.28 unit=m³
